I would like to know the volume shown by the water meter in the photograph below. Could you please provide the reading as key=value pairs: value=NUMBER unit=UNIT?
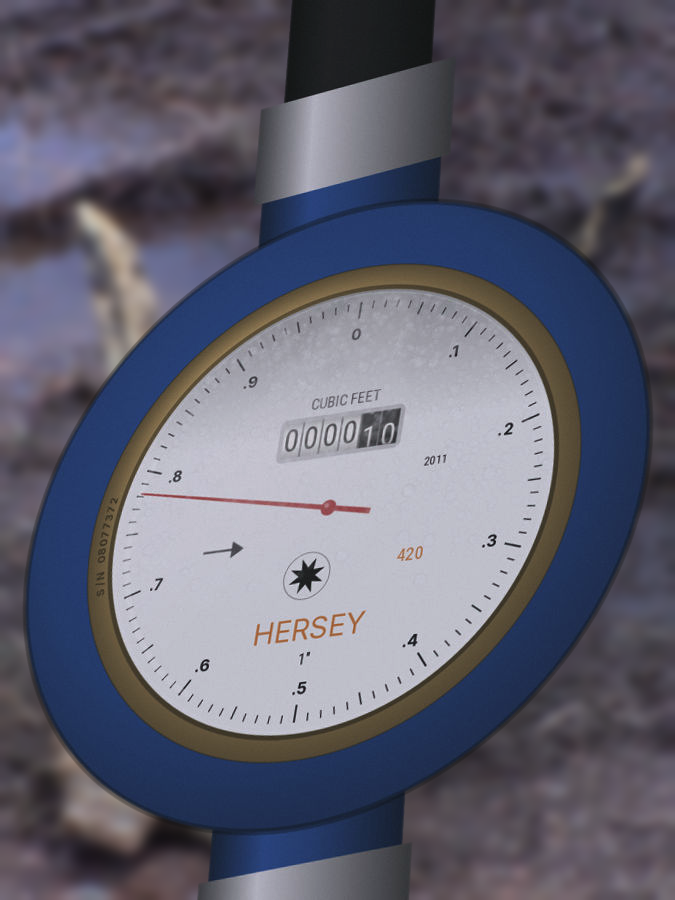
value=9.78 unit=ft³
